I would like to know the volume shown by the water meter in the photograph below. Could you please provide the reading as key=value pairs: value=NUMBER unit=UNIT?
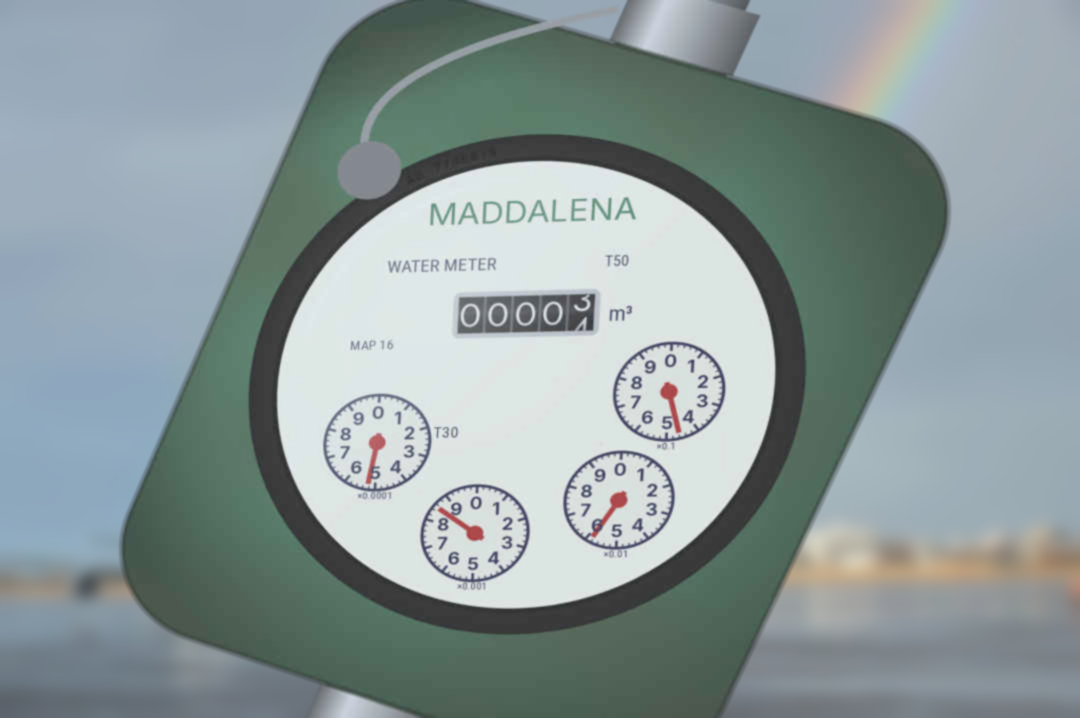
value=3.4585 unit=m³
